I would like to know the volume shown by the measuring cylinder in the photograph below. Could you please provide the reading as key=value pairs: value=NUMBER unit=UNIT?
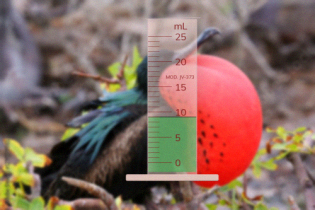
value=9 unit=mL
